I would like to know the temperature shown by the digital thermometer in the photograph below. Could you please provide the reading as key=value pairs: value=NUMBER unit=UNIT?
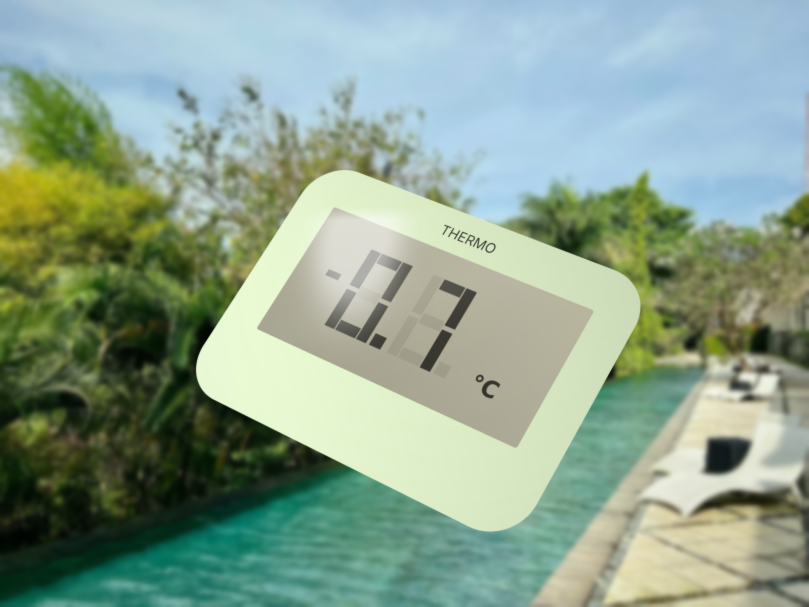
value=-0.7 unit=°C
